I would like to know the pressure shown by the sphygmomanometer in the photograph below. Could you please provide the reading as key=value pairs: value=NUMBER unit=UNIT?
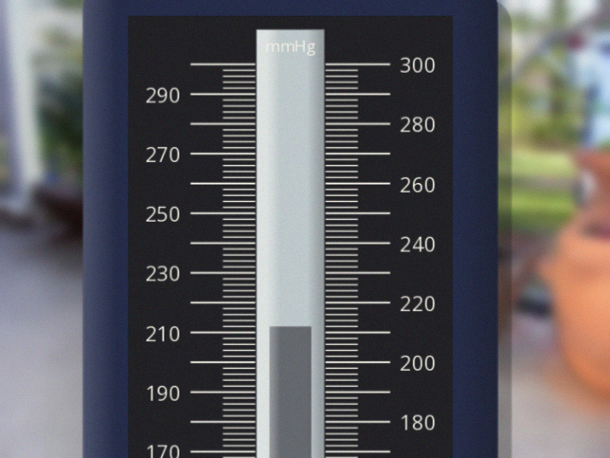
value=212 unit=mmHg
